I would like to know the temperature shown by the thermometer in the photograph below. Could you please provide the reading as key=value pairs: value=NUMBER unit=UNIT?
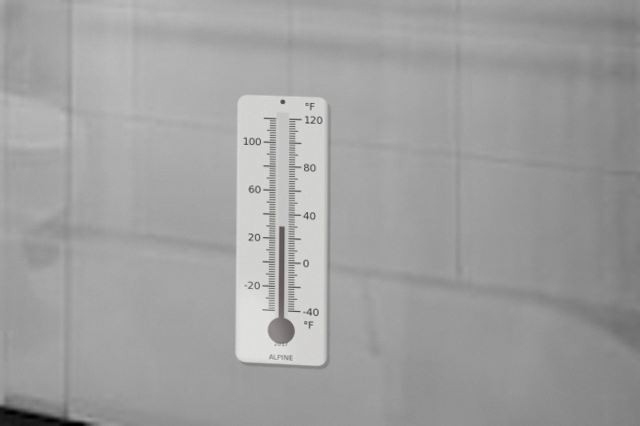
value=30 unit=°F
